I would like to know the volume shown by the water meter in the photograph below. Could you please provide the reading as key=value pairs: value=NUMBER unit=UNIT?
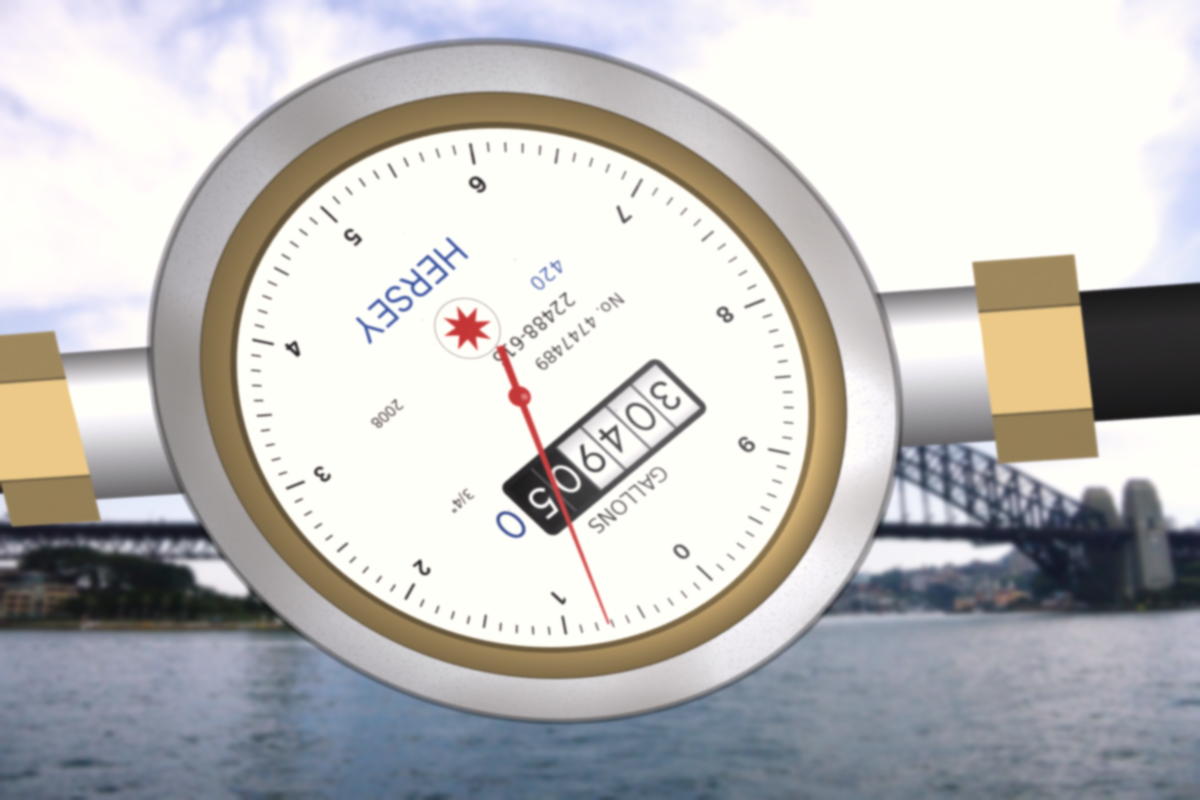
value=3049050.7 unit=gal
